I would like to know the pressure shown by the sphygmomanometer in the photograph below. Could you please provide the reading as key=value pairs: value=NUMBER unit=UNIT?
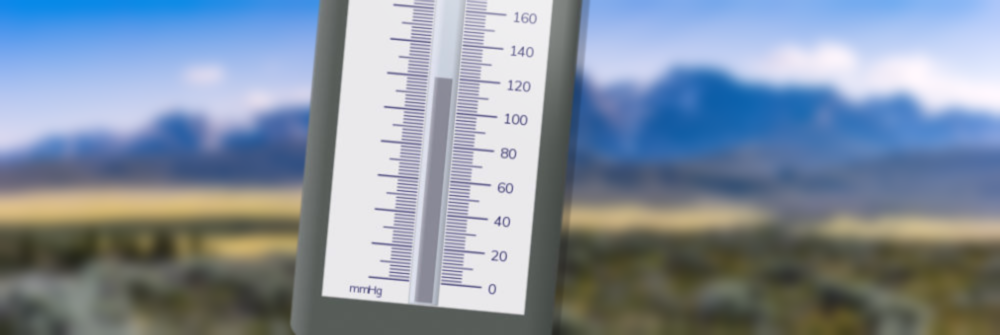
value=120 unit=mmHg
